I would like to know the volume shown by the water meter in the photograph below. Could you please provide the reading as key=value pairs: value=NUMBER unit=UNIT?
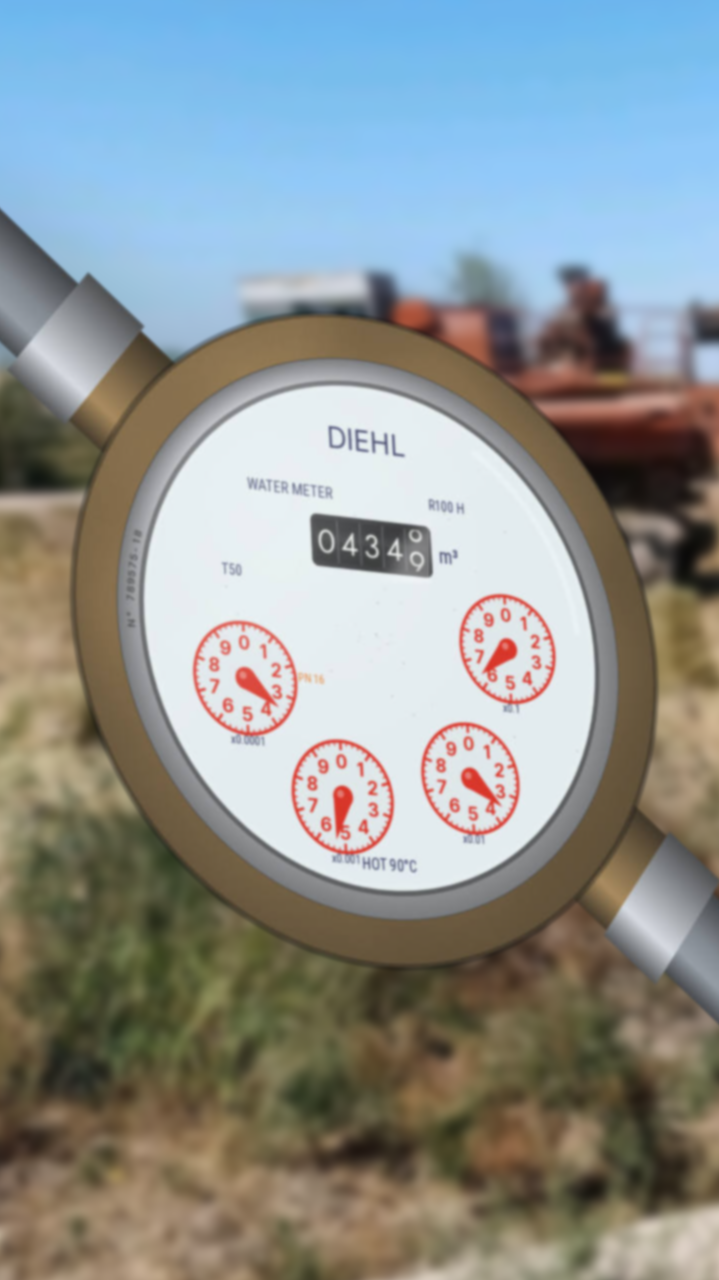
value=4348.6353 unit=m³
